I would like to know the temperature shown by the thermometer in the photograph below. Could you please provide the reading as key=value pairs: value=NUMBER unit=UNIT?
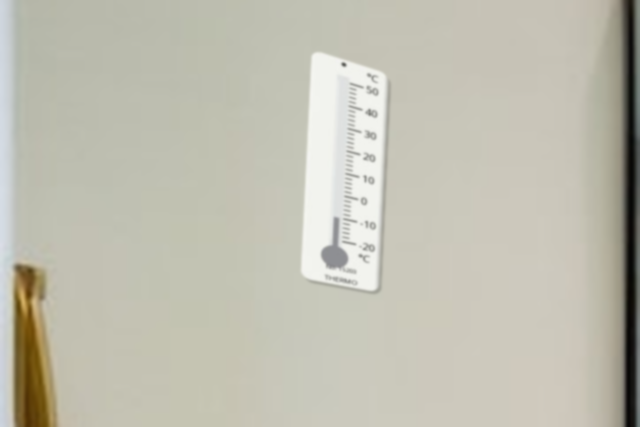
value=-10 unit=°C
